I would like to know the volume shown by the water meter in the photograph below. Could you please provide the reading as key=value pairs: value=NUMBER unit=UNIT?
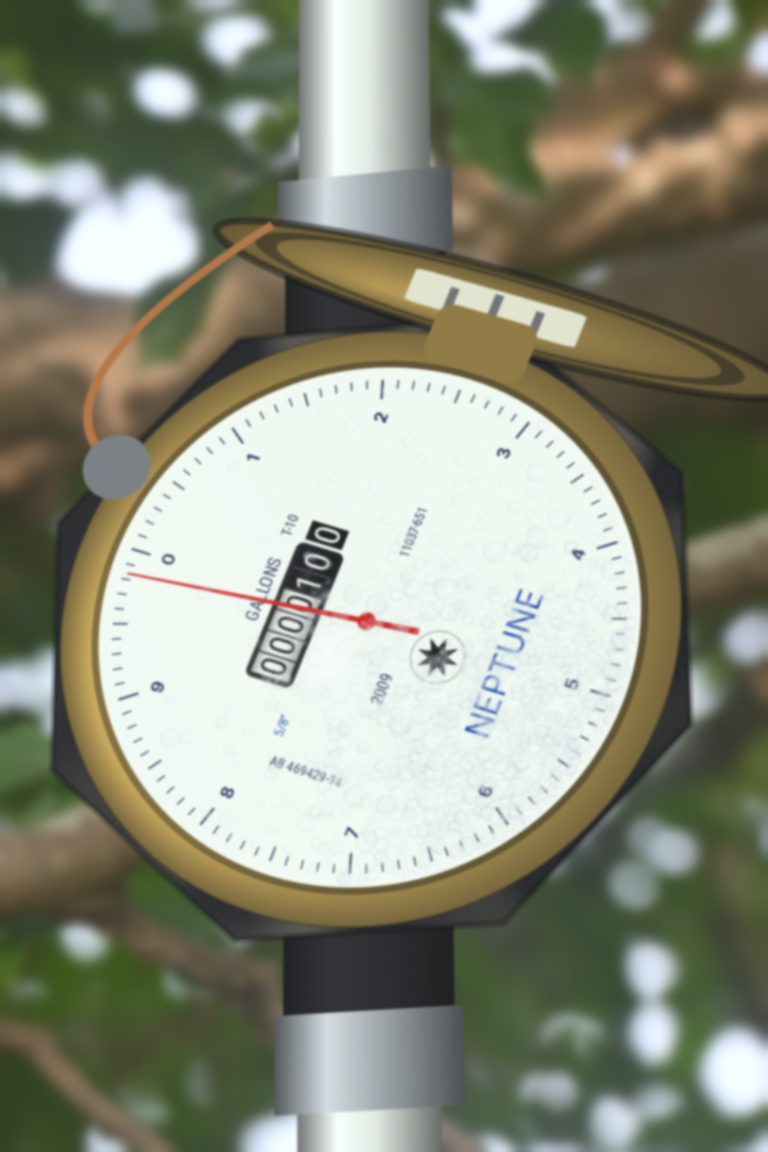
value=99.8 unit=gal
